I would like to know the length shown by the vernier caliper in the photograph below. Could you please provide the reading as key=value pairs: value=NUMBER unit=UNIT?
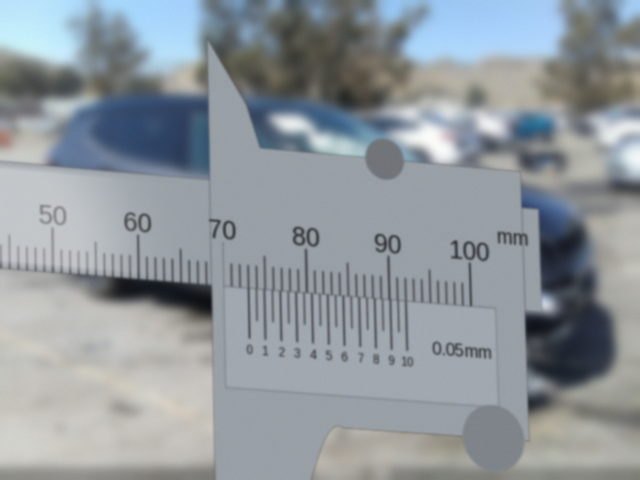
value=73.0 unit=mm
